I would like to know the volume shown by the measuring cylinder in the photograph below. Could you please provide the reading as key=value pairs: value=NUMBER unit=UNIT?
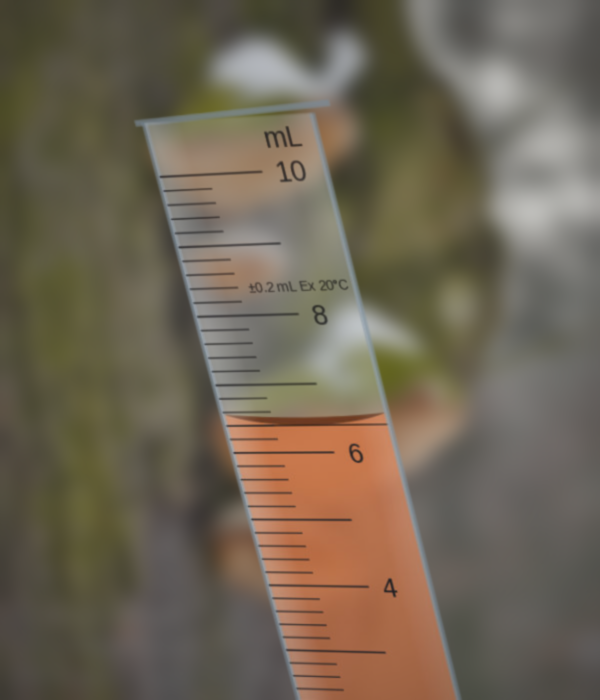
value=6.4 unit=mL
